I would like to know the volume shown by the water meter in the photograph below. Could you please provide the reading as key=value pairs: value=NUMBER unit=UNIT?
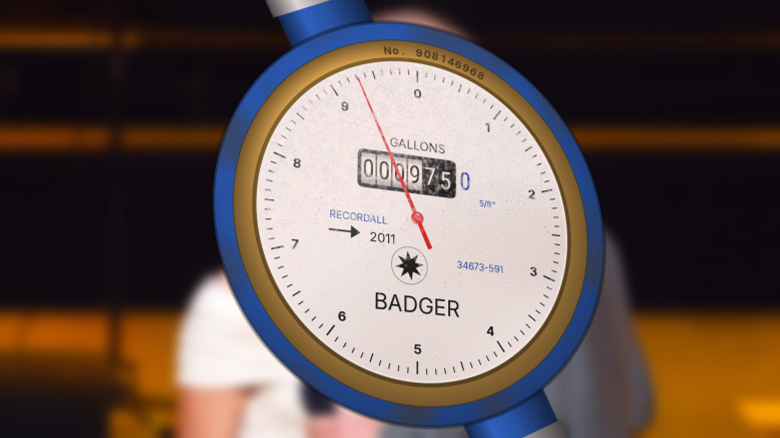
value=9749.3 unit=gal
